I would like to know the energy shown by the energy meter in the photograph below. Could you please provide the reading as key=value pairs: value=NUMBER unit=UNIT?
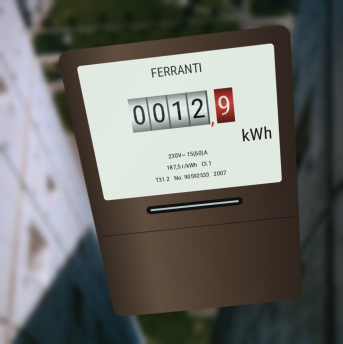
value=12.9 unit=kWh
